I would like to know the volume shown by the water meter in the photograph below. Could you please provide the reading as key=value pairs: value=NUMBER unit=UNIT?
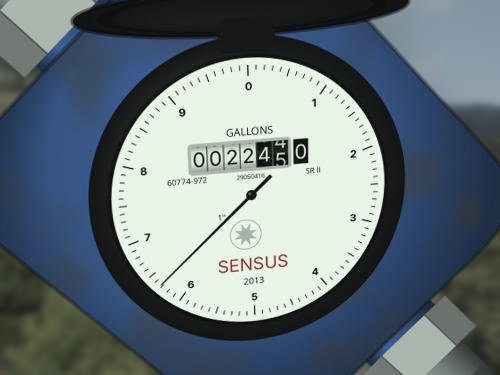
value=22446.3 unit=gal
